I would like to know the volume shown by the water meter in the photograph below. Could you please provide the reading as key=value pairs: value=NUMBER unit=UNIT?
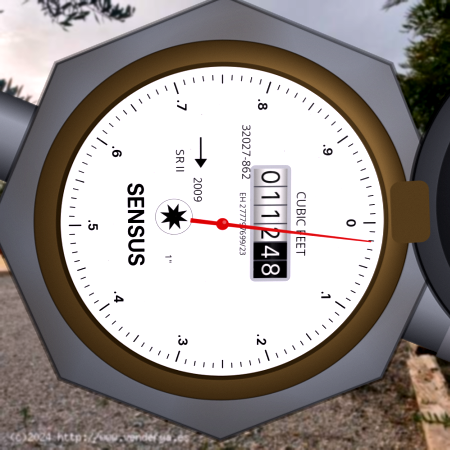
value=11248.02 unit=ft³
